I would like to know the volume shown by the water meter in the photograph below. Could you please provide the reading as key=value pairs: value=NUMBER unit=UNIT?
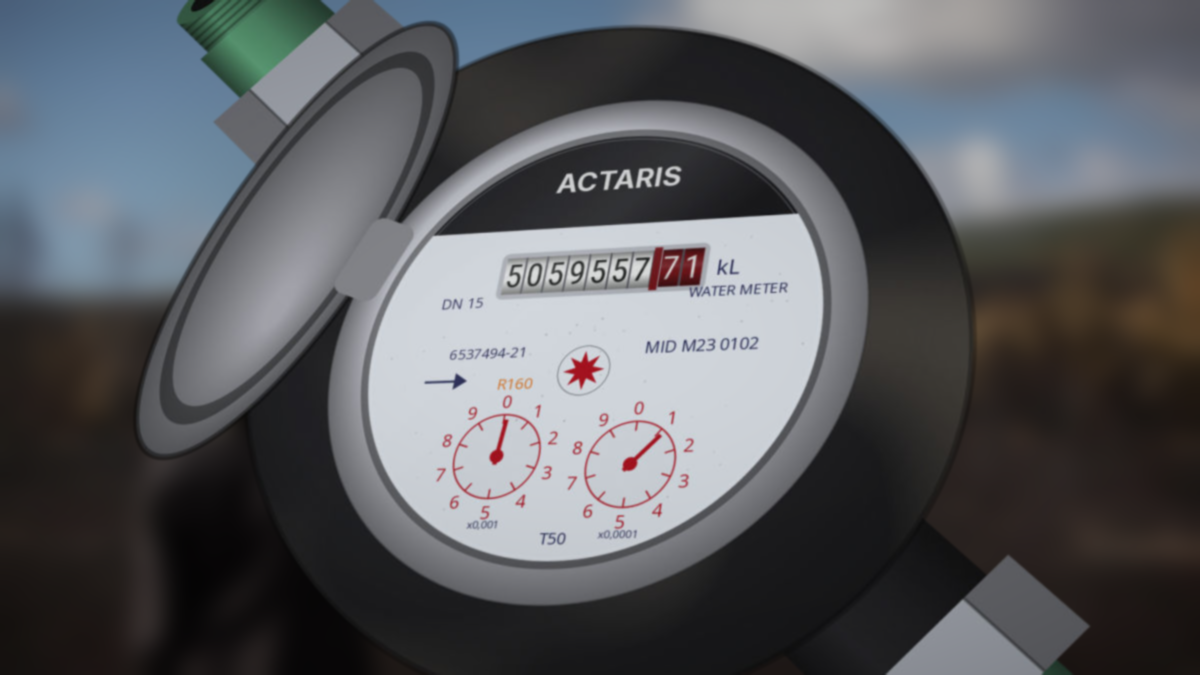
value=5059557.7101 unit=kL
